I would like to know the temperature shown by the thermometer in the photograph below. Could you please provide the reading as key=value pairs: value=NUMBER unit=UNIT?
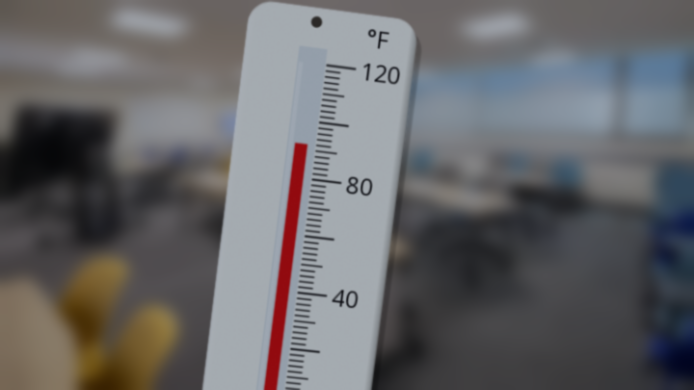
value=92 unit=°F
